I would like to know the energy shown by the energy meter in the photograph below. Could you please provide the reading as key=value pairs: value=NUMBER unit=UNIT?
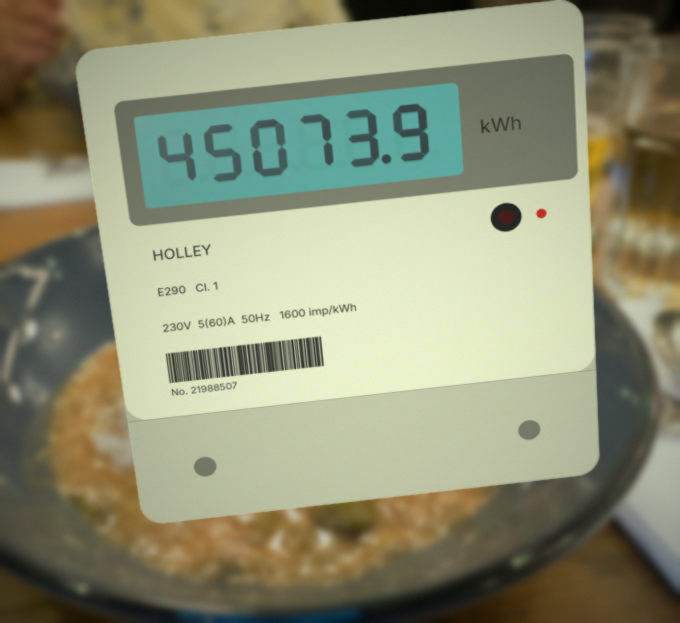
value=45073.9 unit=kWh
